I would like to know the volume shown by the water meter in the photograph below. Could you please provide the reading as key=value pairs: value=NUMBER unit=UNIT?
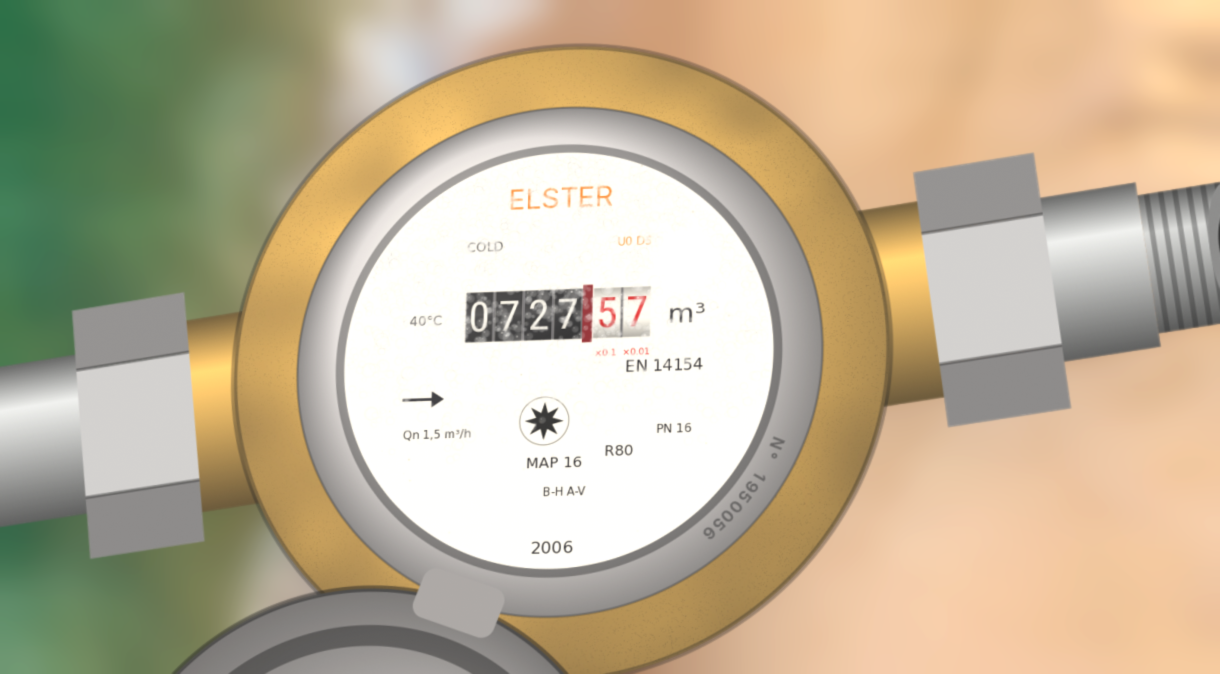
value=727.57 unit=m³
